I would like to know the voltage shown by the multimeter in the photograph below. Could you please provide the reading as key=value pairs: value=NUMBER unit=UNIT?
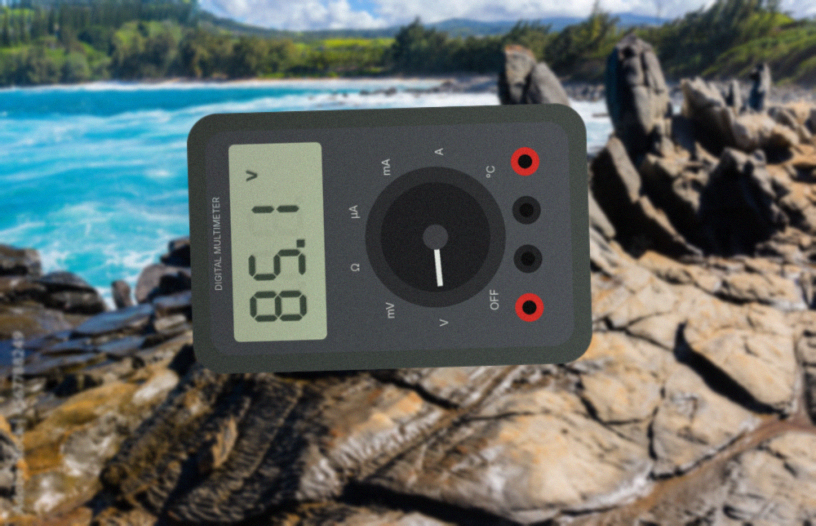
value=85.1 unit=V
